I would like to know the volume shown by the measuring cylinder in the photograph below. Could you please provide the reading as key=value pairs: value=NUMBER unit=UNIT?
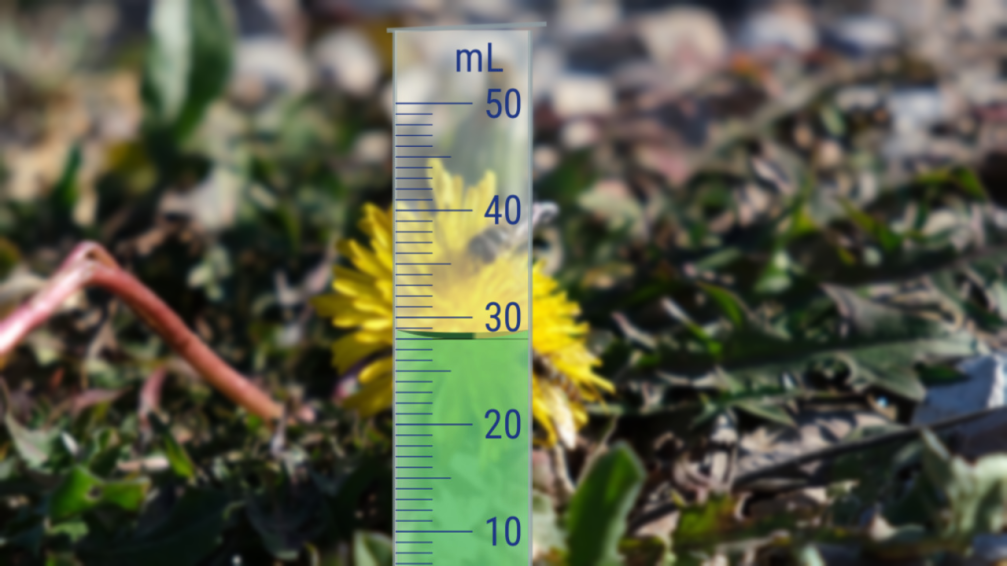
value=28 unit=mL
